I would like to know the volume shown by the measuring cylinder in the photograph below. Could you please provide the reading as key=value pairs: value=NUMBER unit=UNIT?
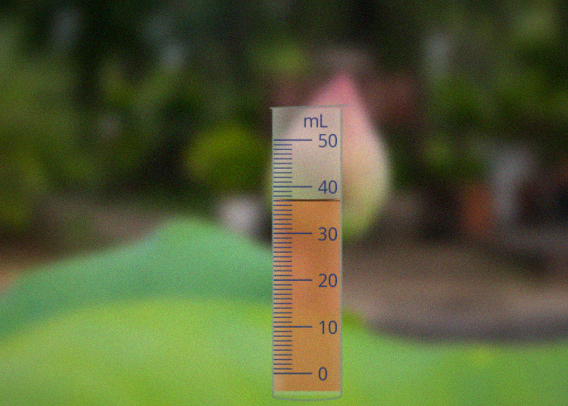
value=37 unit=mL
